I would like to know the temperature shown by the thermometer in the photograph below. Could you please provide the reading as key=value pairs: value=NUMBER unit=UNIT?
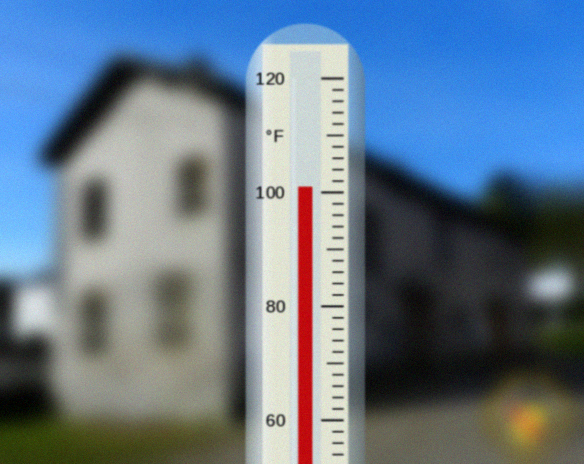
value=101 unit=°F
